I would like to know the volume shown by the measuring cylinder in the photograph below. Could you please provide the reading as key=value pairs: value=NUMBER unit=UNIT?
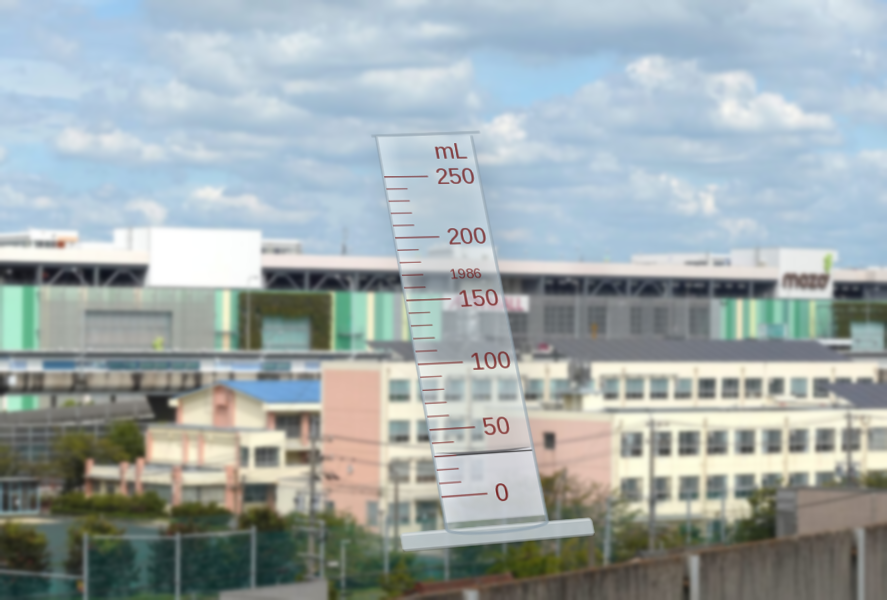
value=30 unit=mL
